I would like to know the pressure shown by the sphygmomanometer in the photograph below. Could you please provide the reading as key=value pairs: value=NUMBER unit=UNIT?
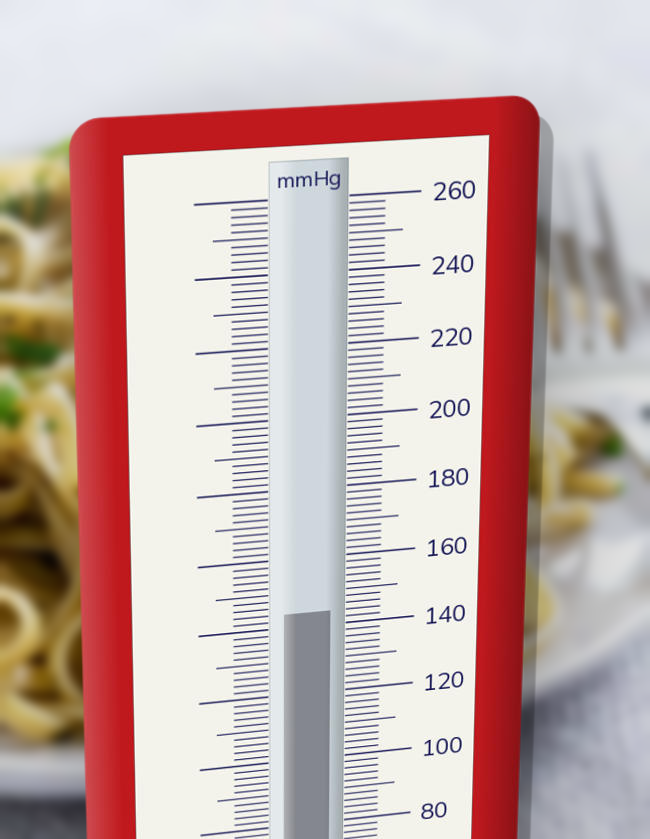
value=144 unit=mmHg
